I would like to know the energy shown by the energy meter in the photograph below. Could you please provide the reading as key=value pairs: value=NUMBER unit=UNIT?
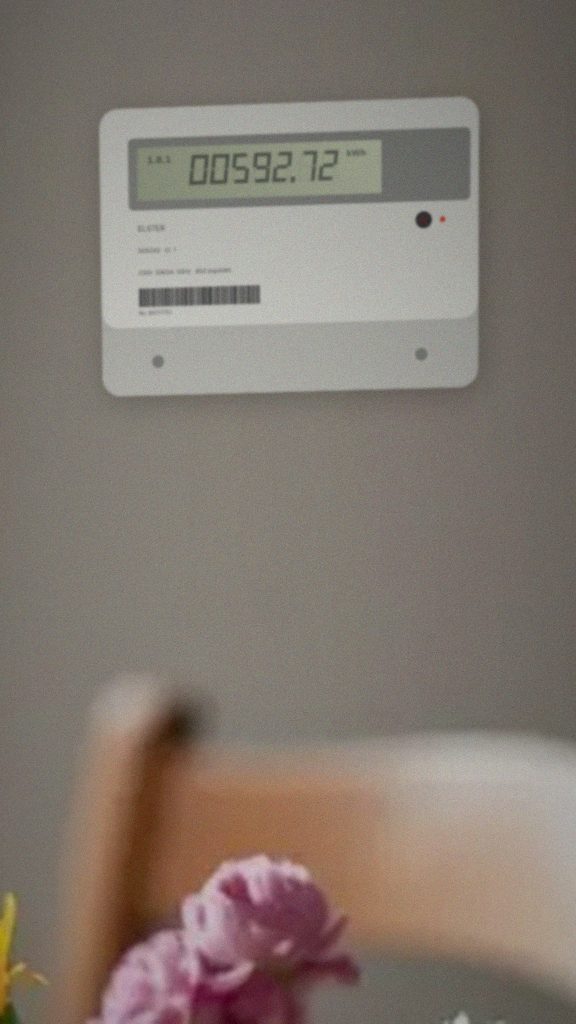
value=592.72 unit=kWh
